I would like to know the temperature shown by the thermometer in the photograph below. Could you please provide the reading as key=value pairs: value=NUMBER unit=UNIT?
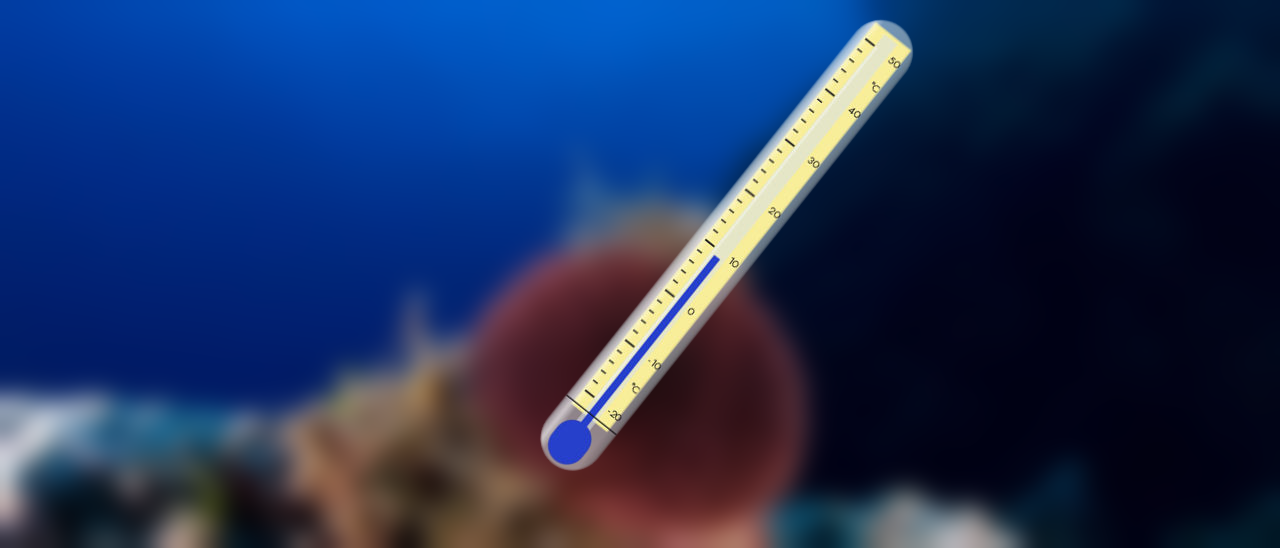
value=9 unit=°C
